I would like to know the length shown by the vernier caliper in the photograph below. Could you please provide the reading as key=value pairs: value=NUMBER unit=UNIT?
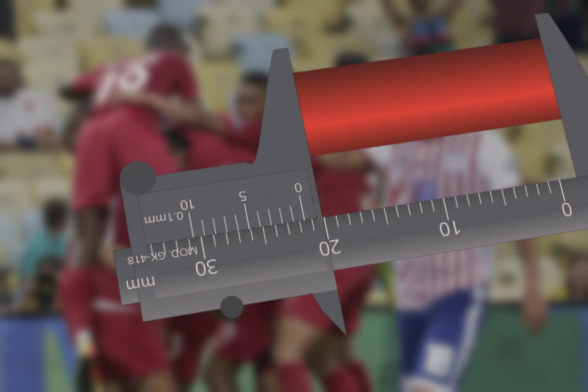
value=21.6 unit=mm
